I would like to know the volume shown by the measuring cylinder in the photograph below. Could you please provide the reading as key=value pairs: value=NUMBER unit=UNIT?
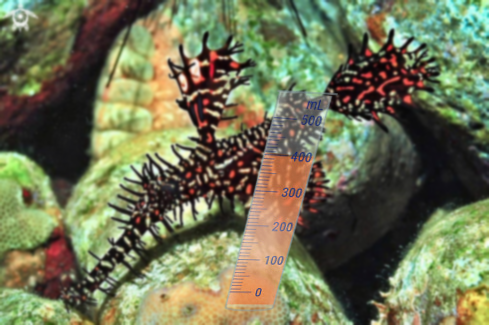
value=400 unit=mL
